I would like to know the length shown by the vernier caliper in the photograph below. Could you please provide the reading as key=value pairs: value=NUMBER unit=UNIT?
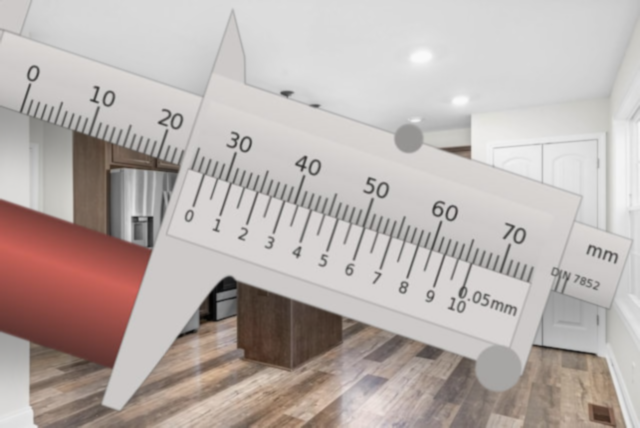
value=26.8 unit=mm
